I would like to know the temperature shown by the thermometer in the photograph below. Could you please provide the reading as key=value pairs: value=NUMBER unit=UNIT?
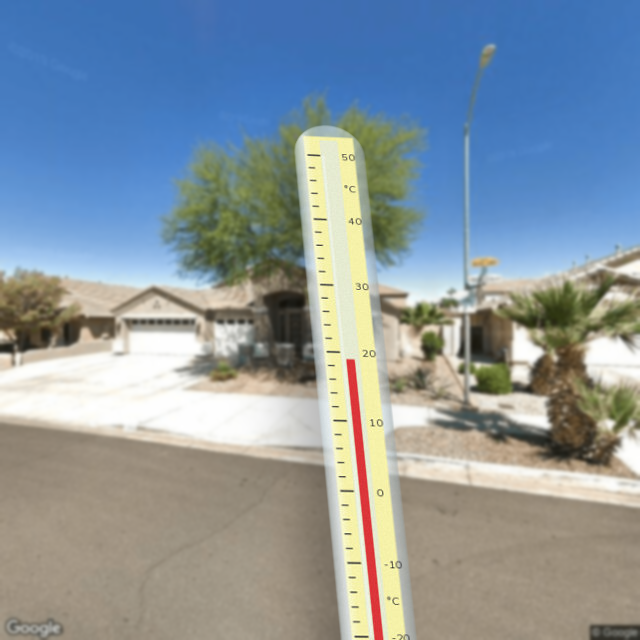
value=19 unit=°C
